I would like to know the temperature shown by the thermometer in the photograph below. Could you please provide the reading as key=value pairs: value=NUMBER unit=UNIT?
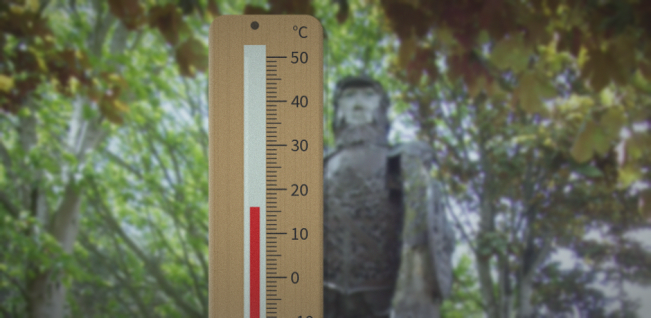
value=16 unit=°C
